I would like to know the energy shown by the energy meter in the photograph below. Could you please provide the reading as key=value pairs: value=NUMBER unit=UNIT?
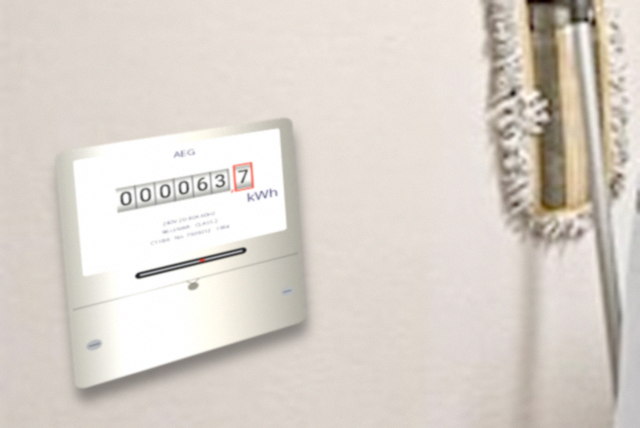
value=63.7 unit=kWh
